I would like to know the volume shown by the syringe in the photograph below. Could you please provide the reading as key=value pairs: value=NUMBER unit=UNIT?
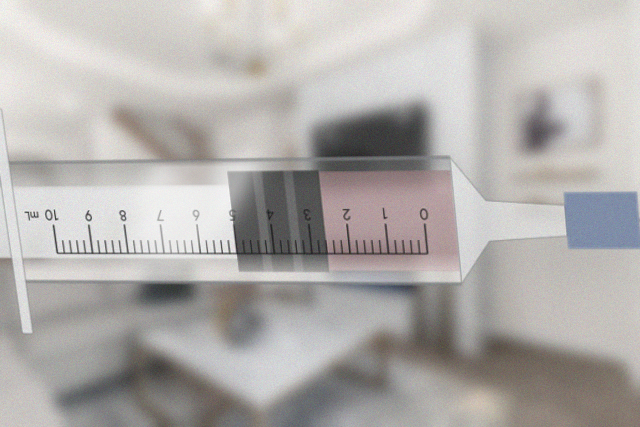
value=2.6 unit=mL
